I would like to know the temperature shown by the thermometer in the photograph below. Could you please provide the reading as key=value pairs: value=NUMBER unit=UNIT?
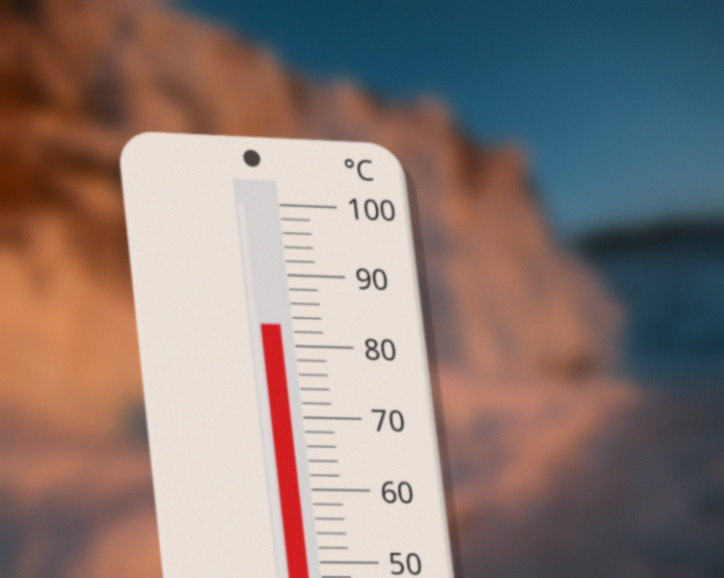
value=83 unit=°C
